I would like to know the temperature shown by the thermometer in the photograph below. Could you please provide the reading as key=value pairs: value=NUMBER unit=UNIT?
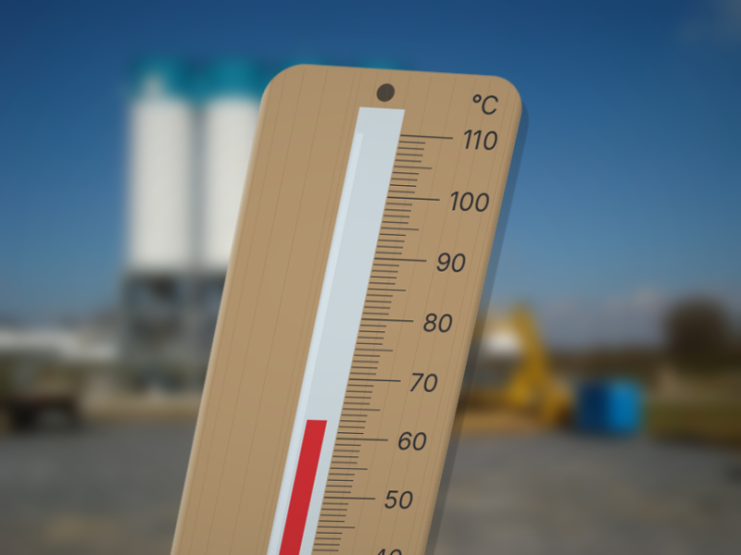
value=63 unit=°C
